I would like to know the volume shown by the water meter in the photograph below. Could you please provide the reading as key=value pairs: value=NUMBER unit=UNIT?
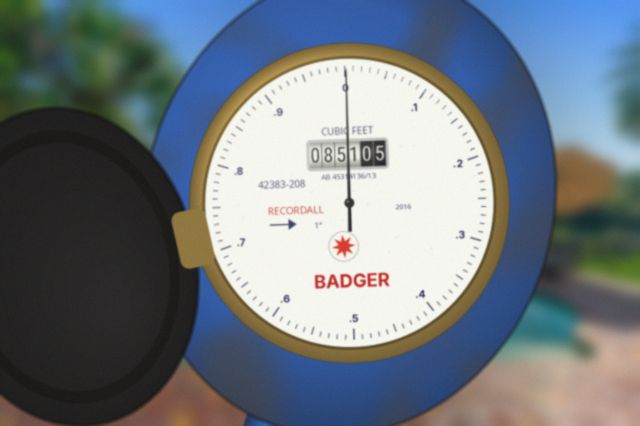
value=85105.00 unit=ft³
